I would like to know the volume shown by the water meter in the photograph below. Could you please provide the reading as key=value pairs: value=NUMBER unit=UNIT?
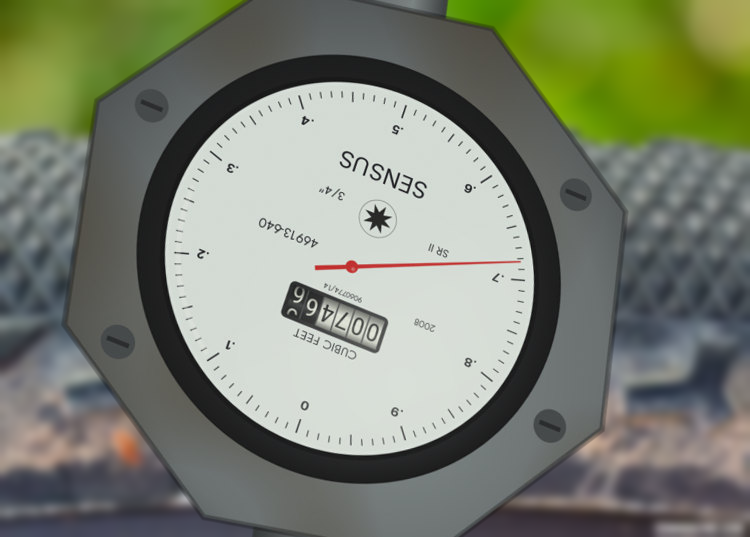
value=7465.68 unit=ft³
